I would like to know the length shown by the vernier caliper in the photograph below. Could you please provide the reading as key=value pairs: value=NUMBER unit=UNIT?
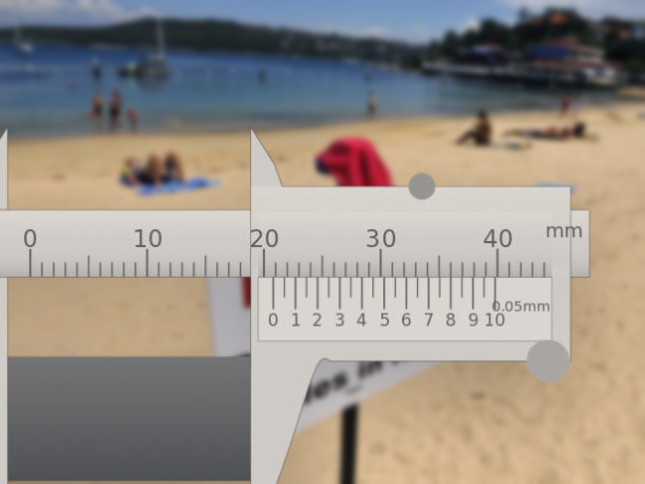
value=20.8 unit=mm
